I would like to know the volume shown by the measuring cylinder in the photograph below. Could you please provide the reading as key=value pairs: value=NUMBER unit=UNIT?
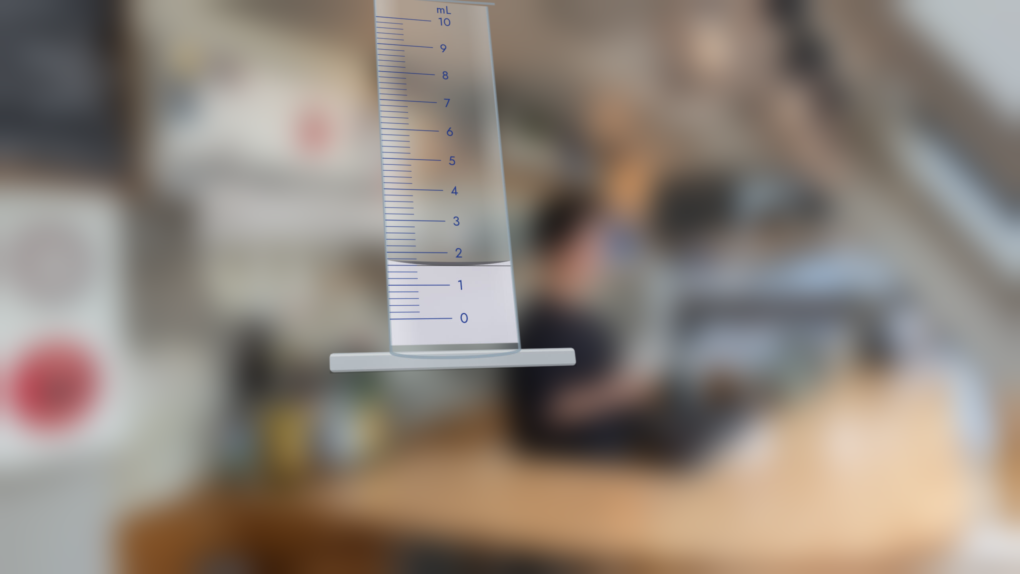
value=1.6 unit=mL
